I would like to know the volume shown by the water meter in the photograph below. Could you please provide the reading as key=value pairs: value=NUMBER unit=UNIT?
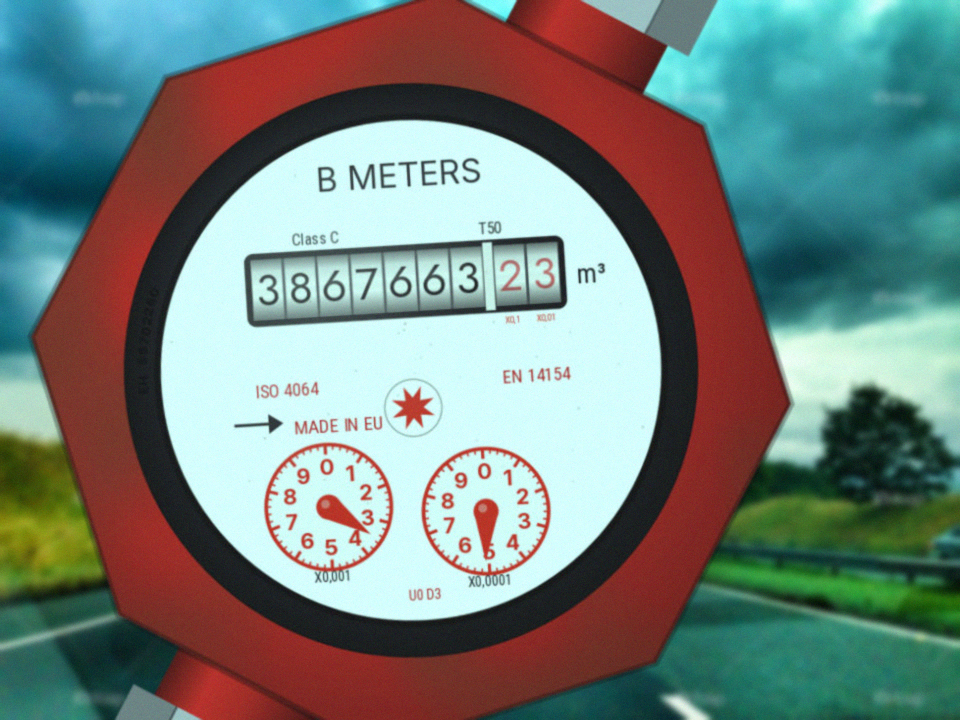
value=3867663.2335 unit=m³
